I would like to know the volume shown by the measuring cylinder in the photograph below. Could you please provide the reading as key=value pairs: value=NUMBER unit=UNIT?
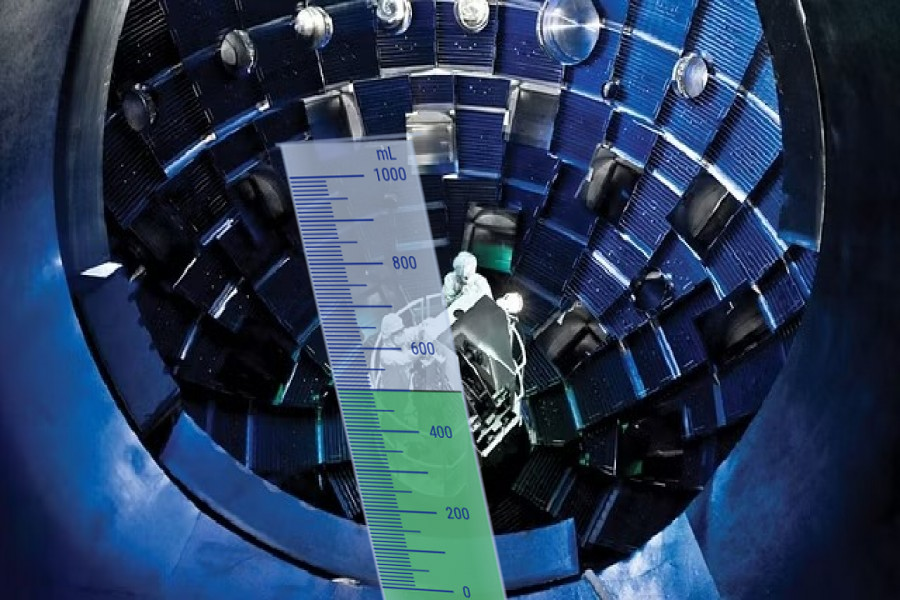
value=500 unit=mL
